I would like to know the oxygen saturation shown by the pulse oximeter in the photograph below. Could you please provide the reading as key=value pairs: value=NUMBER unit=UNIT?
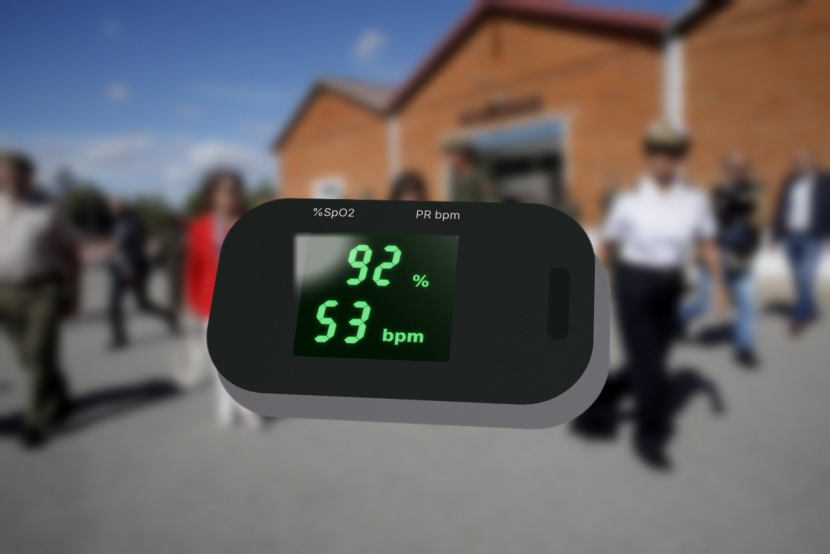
value=92 unit=%
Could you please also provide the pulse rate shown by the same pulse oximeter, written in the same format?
value=53 unit=bpm
